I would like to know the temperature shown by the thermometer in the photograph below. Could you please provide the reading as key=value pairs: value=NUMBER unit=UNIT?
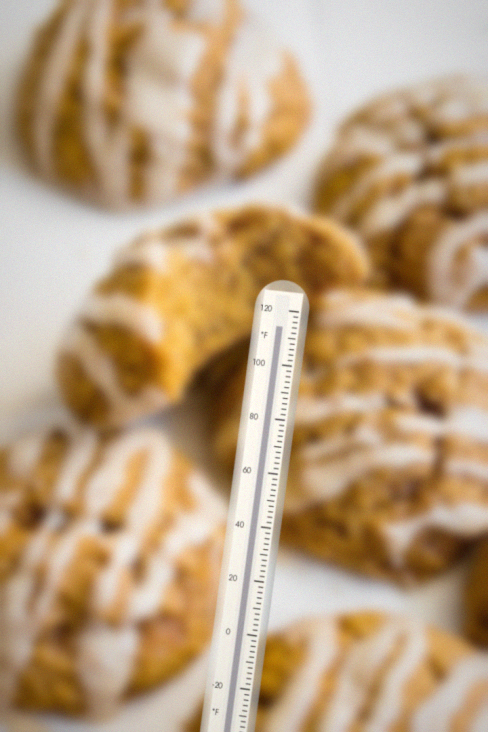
value=114 unit=°F
